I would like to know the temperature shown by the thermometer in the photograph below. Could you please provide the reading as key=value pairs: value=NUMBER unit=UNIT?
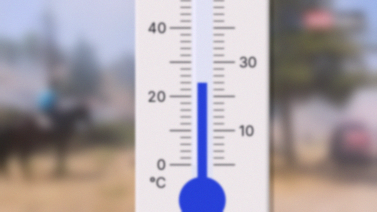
value=24 unit=°C
